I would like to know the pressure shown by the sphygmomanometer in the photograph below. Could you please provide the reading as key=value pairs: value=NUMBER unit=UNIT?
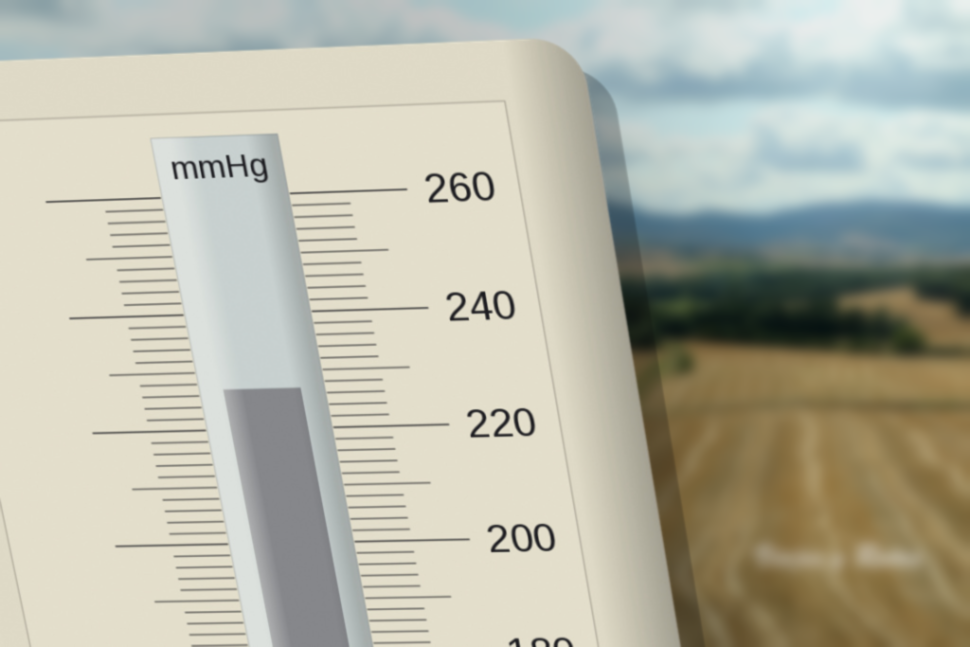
value=227 unit=mmHg
